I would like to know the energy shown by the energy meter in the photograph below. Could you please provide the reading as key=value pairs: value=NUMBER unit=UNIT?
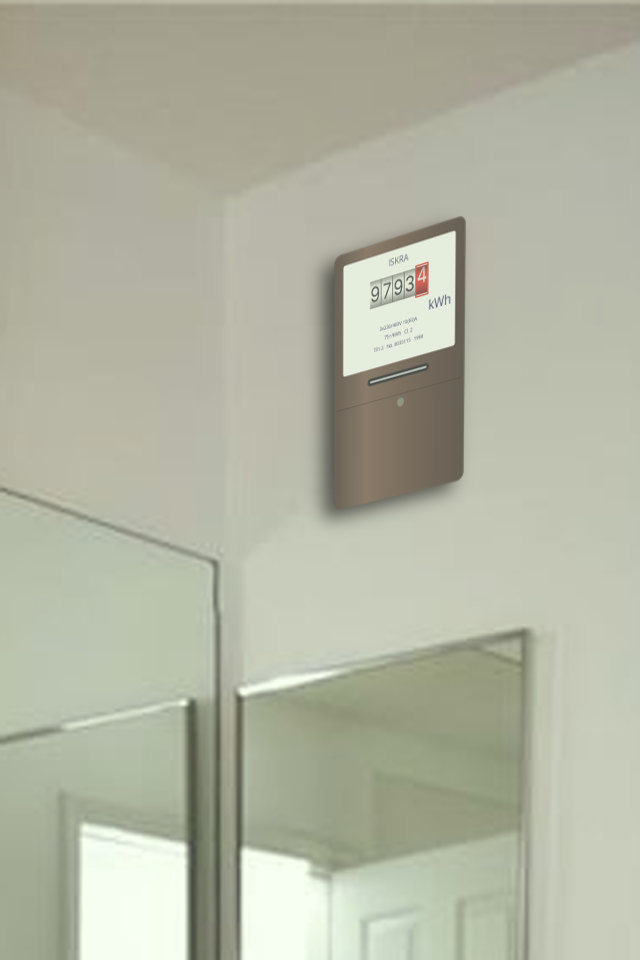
value=9793.4 unit=kWh
